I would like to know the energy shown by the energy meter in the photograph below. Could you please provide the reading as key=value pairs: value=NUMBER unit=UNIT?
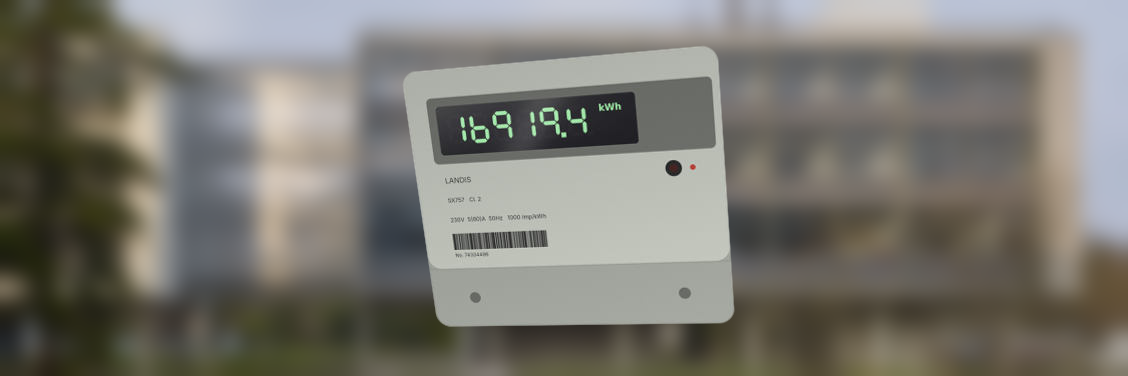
value=16919.4 unit=kWh
